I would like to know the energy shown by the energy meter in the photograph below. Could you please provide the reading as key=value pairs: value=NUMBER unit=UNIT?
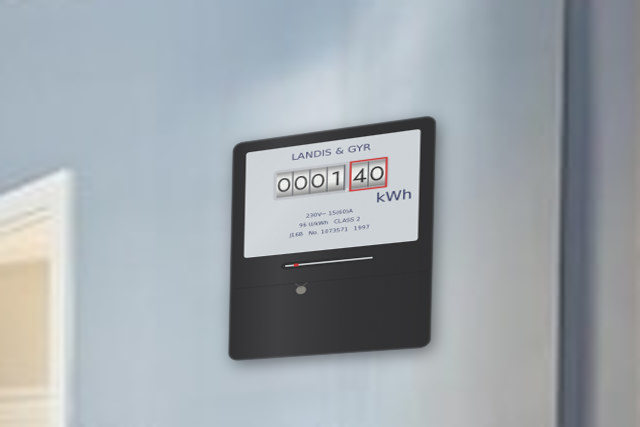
value=1.40 unit=kWh
